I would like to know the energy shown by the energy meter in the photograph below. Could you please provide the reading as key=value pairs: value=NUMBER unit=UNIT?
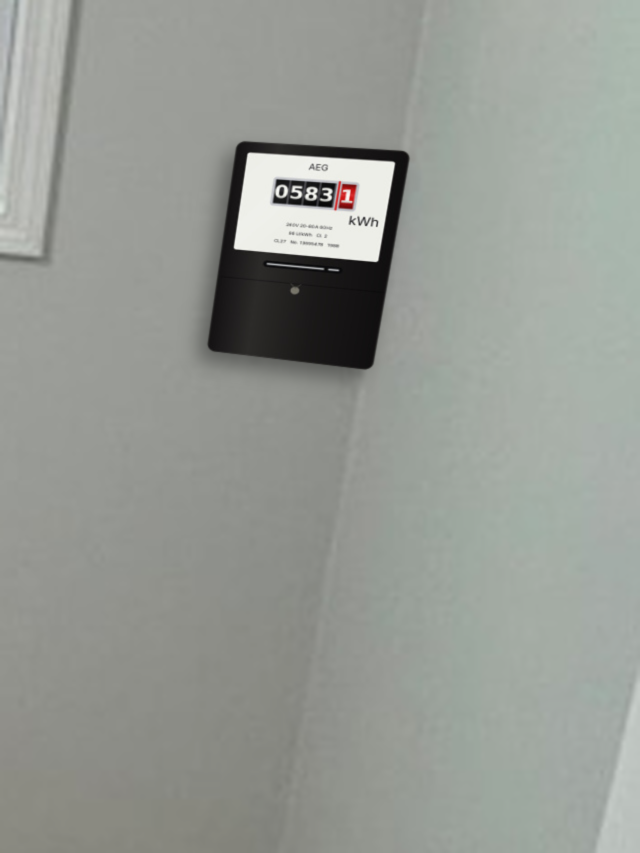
value=583.1 unit=kWh
